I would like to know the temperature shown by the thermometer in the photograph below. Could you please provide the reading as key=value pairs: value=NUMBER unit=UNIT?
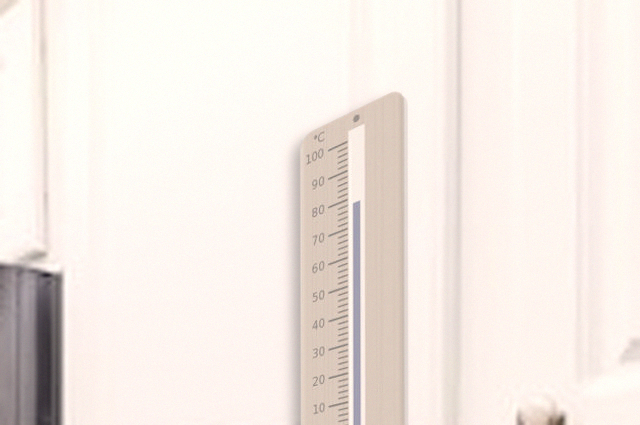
value=78 unit=°C
